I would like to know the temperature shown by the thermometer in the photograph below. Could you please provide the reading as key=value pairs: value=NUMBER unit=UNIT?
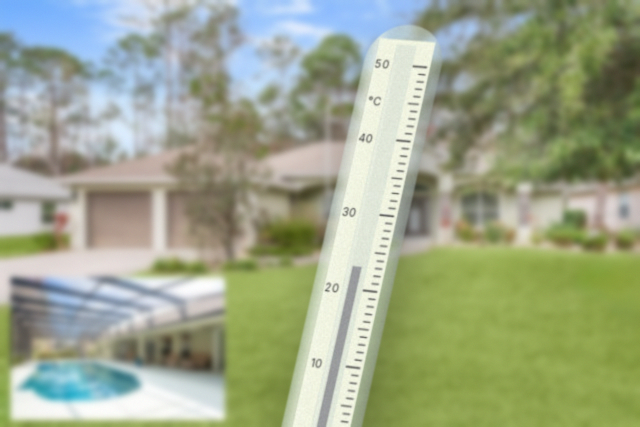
value=23 unit=°C
